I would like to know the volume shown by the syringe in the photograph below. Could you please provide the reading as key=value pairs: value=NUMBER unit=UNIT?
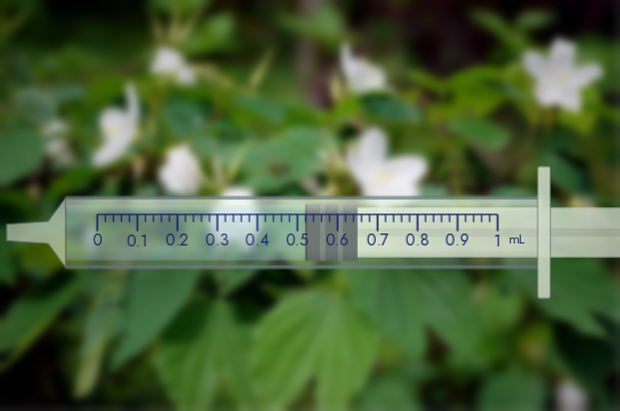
value=0.52 unit=mL
